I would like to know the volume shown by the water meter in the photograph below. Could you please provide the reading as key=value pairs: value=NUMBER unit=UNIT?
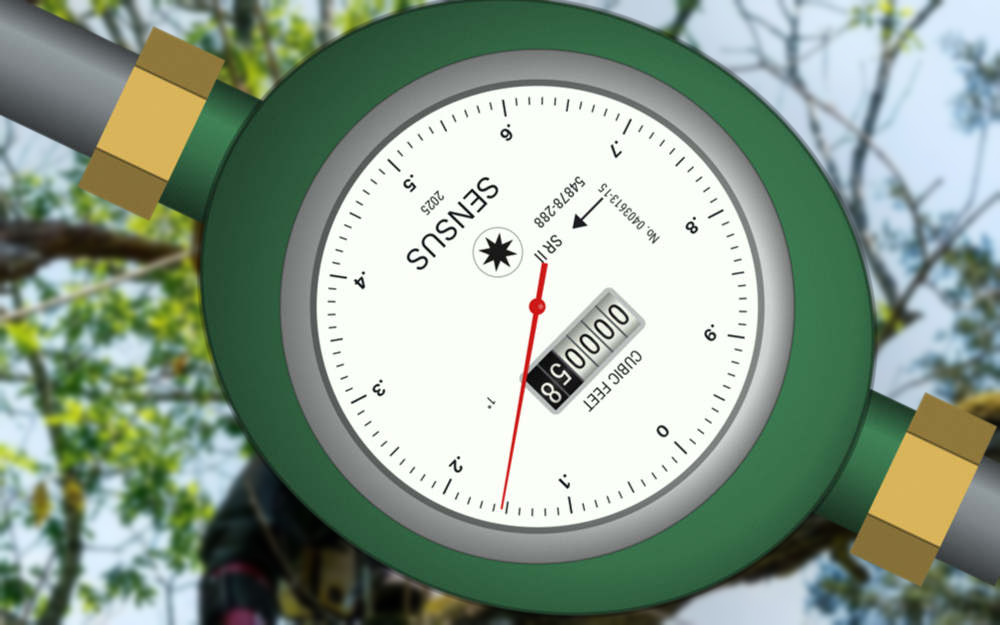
value=58.15 unit=ft³
